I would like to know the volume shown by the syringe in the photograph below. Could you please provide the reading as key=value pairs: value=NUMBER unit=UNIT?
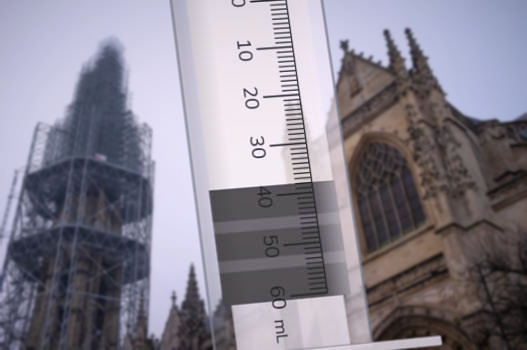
value=38 unit=mL
